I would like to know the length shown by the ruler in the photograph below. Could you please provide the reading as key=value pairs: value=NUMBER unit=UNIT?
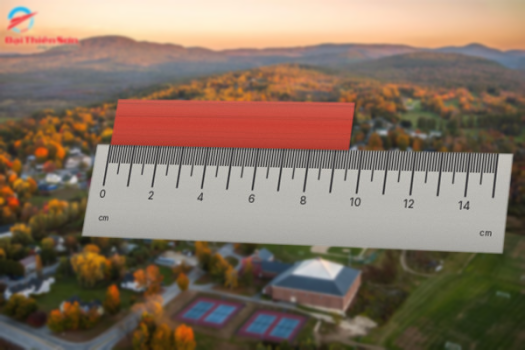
value=9.5 unit=cm
